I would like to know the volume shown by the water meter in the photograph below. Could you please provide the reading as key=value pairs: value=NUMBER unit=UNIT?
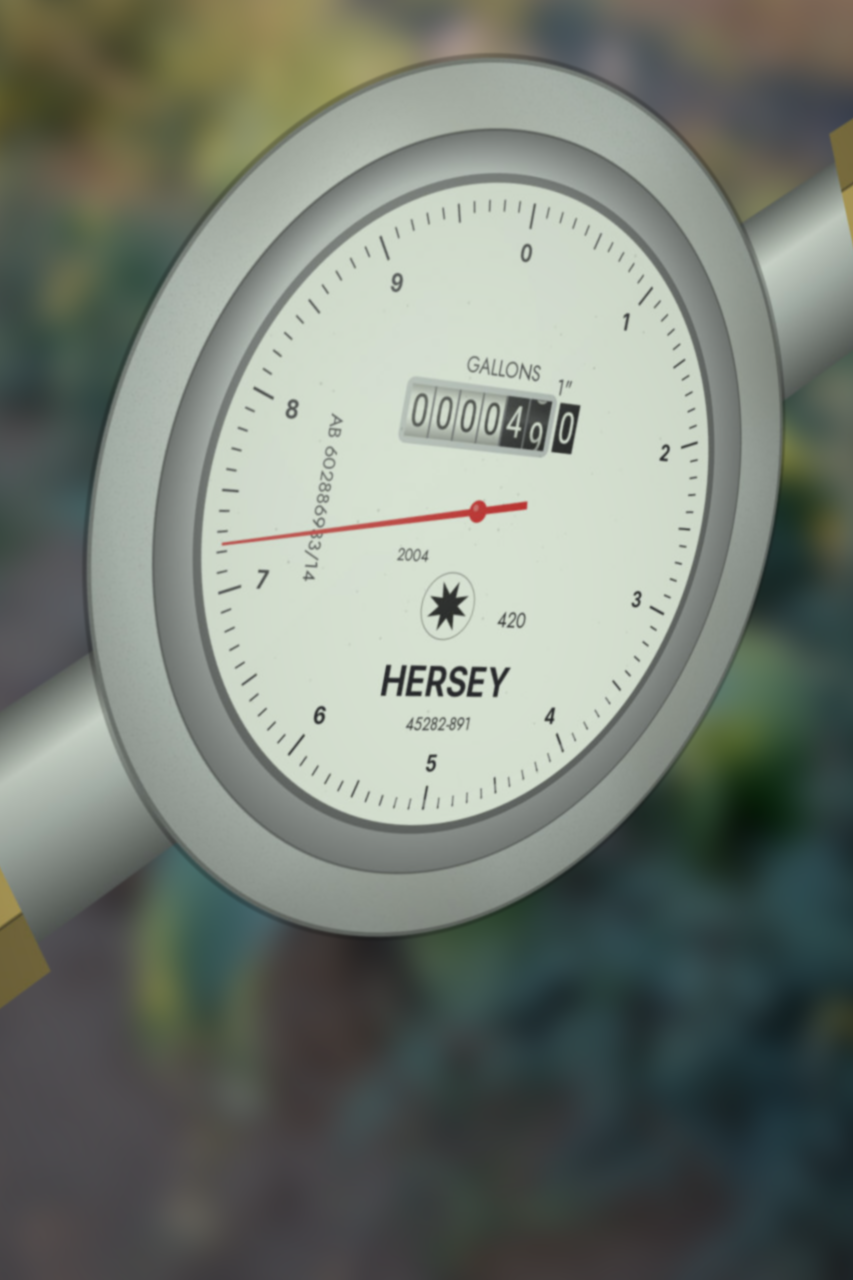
value=487.2 unit=gal
